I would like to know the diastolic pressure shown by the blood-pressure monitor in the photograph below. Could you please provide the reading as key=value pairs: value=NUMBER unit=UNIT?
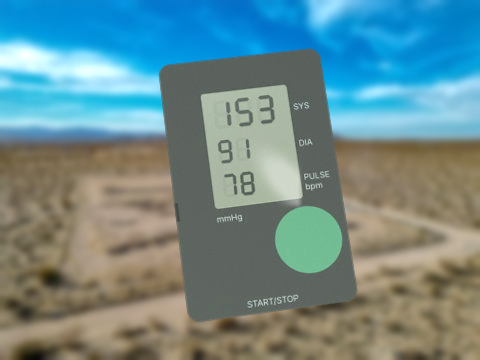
value=91 unit=mmHg
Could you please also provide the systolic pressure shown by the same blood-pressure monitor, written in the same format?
value=153 unit=mmHg
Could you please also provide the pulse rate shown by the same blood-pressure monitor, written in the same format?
value=78 unit=bpm
